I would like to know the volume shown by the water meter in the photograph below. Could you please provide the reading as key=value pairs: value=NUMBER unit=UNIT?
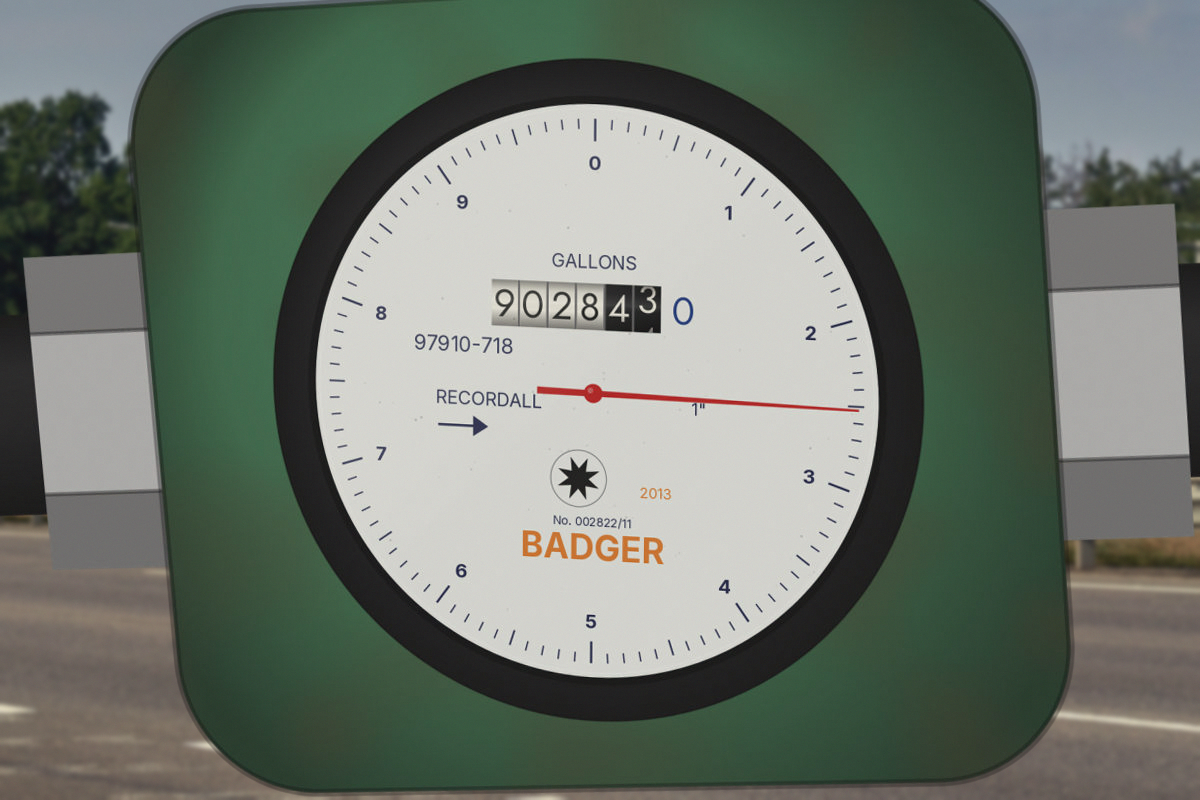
value=9028432.5 unit=gal
